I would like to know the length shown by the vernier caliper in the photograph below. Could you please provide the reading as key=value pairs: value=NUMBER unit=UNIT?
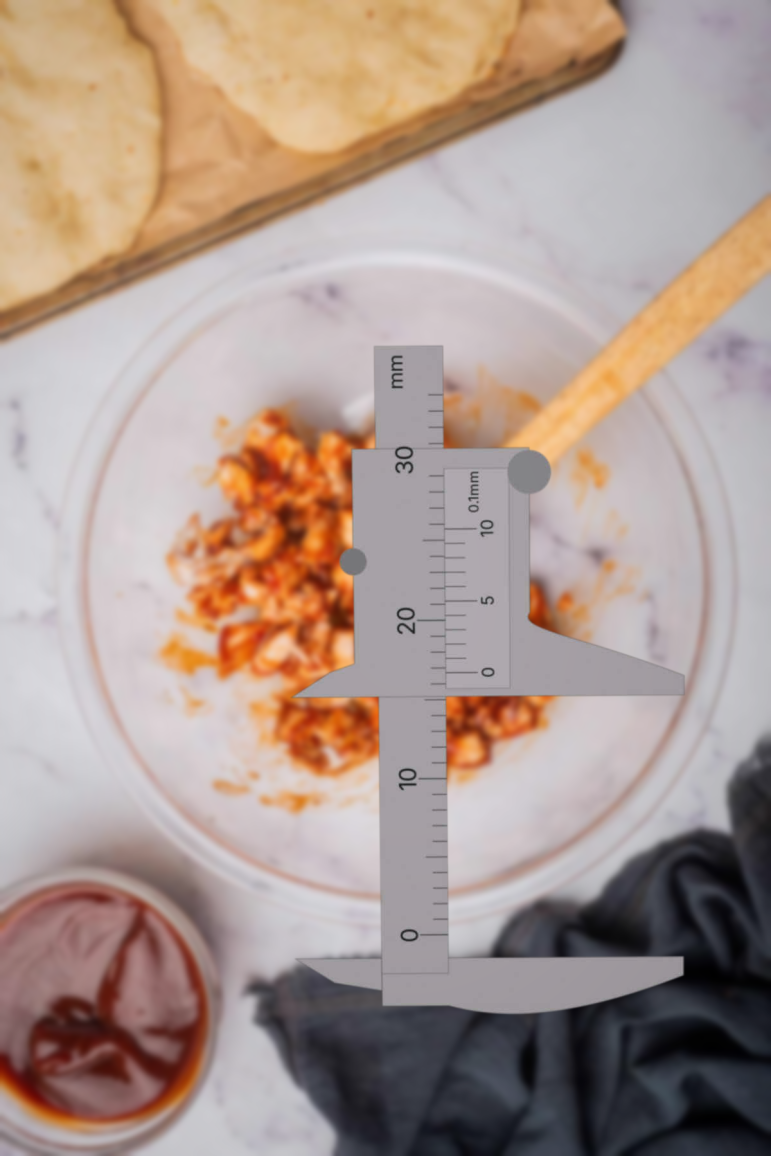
value=16.7 unit=mm
